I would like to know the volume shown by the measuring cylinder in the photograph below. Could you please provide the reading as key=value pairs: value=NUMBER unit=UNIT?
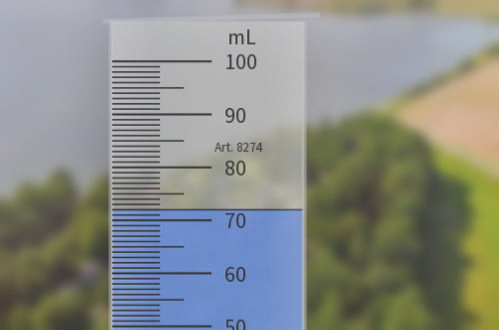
value=72 unit=mL
